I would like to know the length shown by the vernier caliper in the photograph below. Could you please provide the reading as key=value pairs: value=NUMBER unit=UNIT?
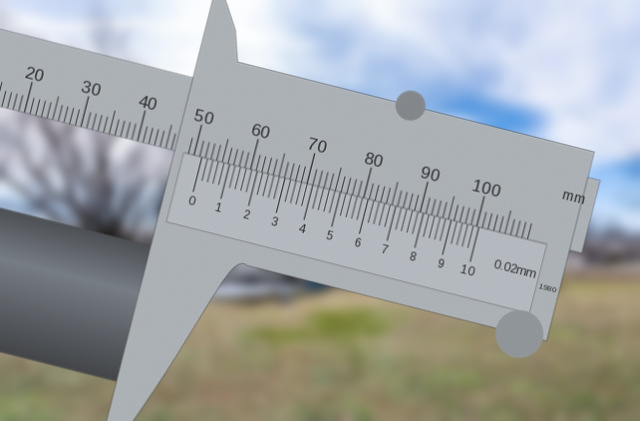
value=51.4 unit=mm
